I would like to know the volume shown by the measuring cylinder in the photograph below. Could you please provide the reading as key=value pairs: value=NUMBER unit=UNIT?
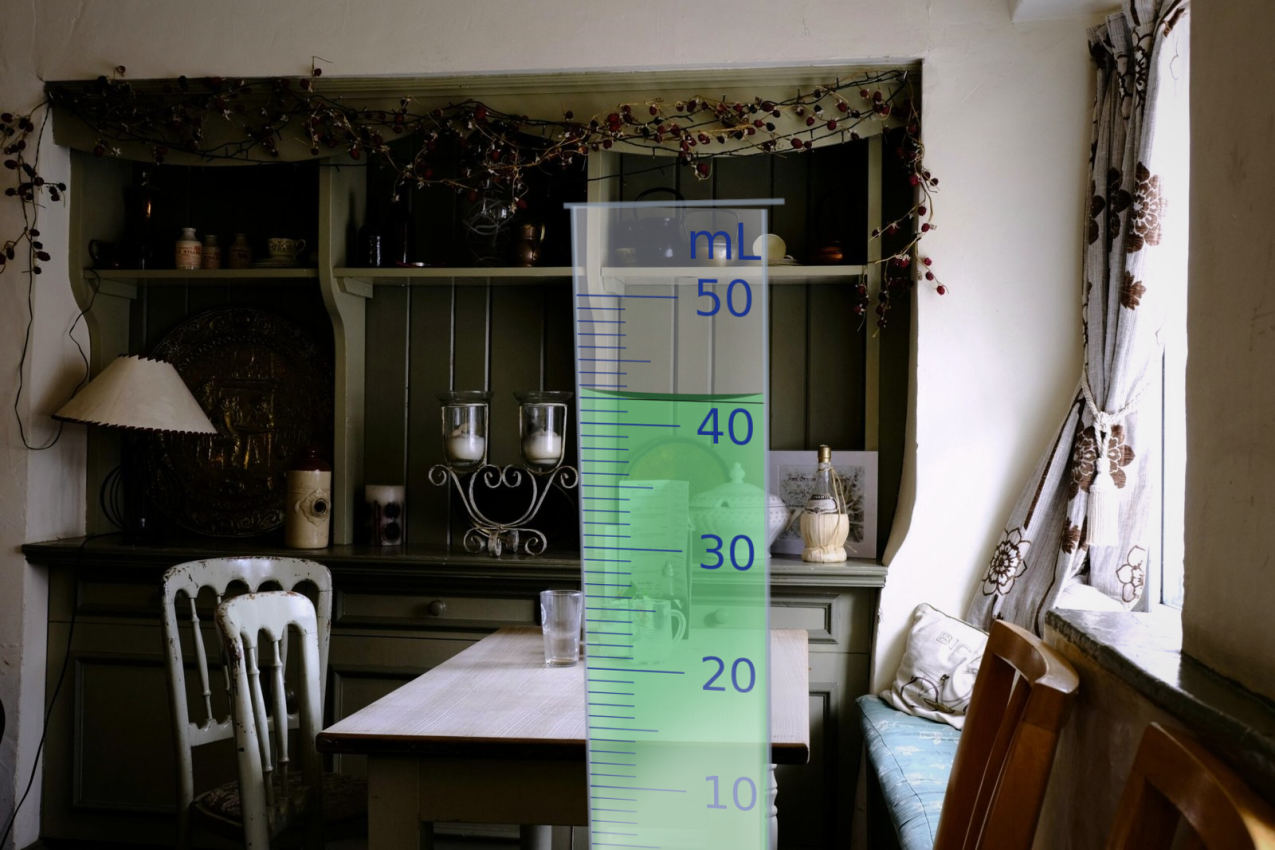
value=42 unit=mL
